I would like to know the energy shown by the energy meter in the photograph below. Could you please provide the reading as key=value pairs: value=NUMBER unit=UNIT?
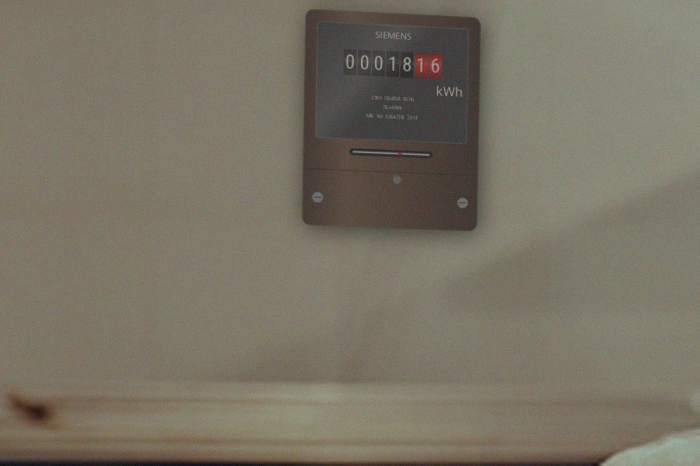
value=18.16 unit=kWh
